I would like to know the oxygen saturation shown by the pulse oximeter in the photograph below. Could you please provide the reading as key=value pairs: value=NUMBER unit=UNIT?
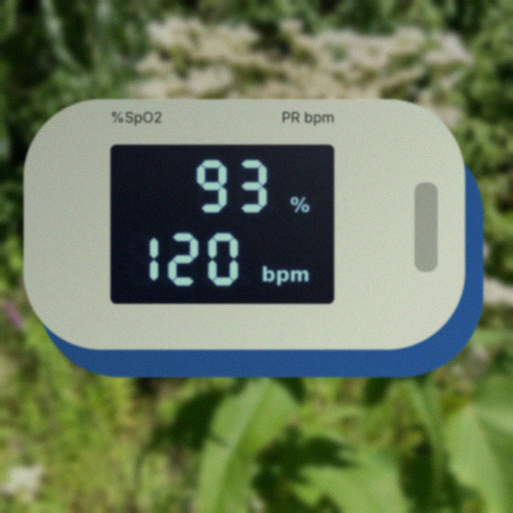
value=93 unit=%
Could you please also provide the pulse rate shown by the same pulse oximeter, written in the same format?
value=120 unit=bpm
